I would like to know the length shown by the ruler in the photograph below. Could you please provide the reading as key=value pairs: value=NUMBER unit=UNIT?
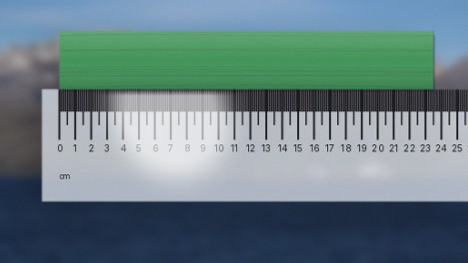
value=23.5 unit=cm
